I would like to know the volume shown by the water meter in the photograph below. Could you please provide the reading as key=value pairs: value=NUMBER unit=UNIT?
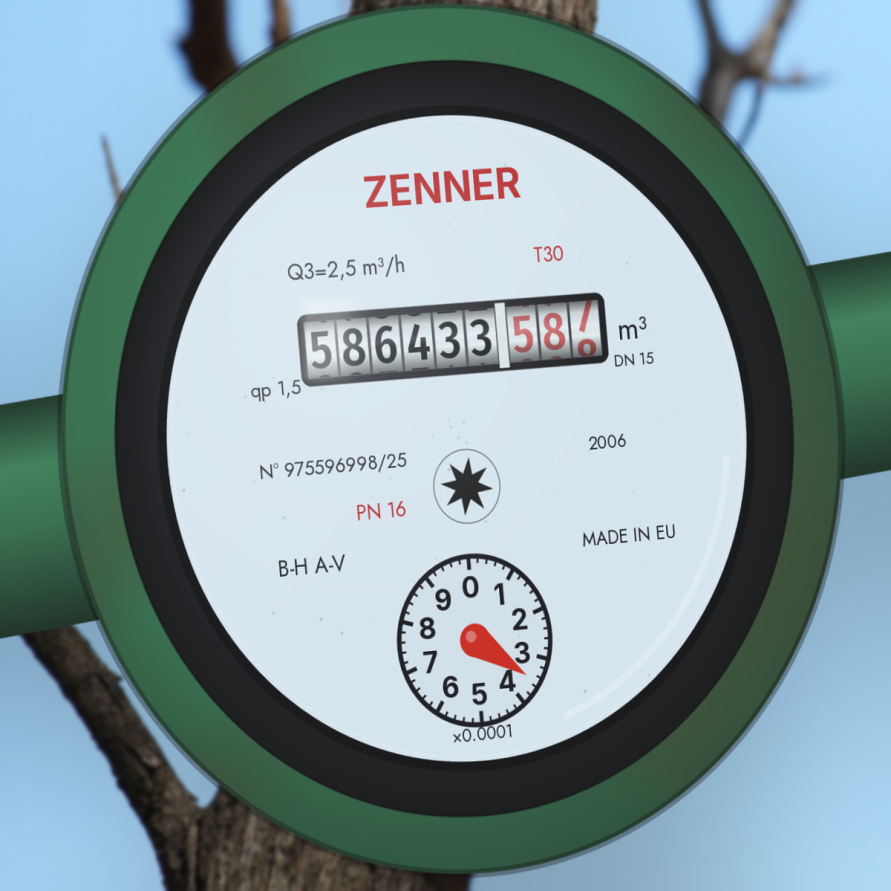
value=586433.5873 unit=m³
